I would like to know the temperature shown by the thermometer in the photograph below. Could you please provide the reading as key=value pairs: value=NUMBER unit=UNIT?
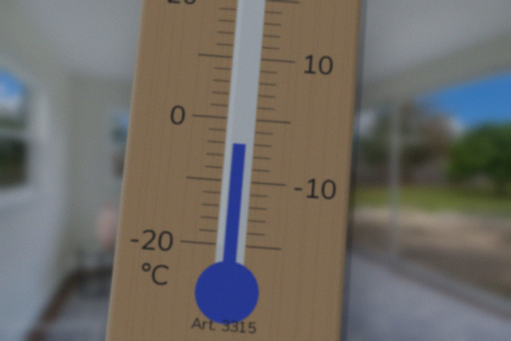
value=-4 unit=°C
